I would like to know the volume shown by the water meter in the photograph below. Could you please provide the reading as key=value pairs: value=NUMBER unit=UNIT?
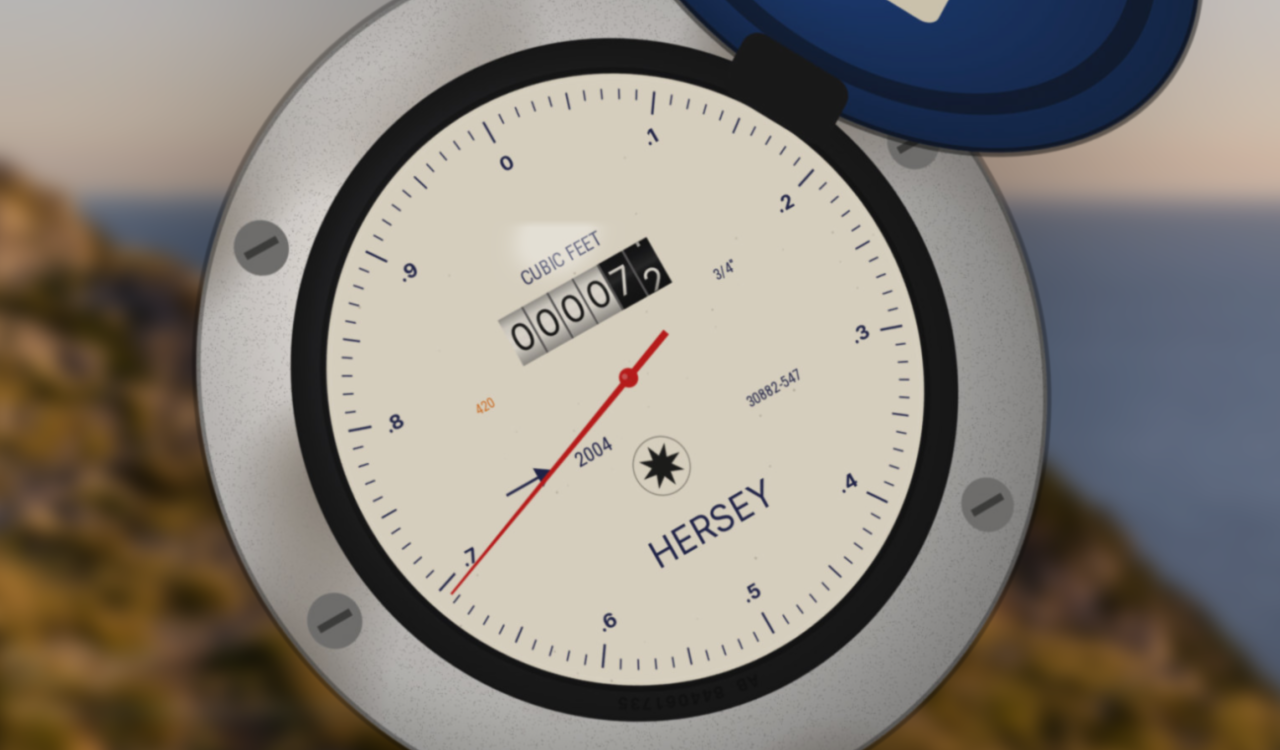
value=71.69 unit=ft³
